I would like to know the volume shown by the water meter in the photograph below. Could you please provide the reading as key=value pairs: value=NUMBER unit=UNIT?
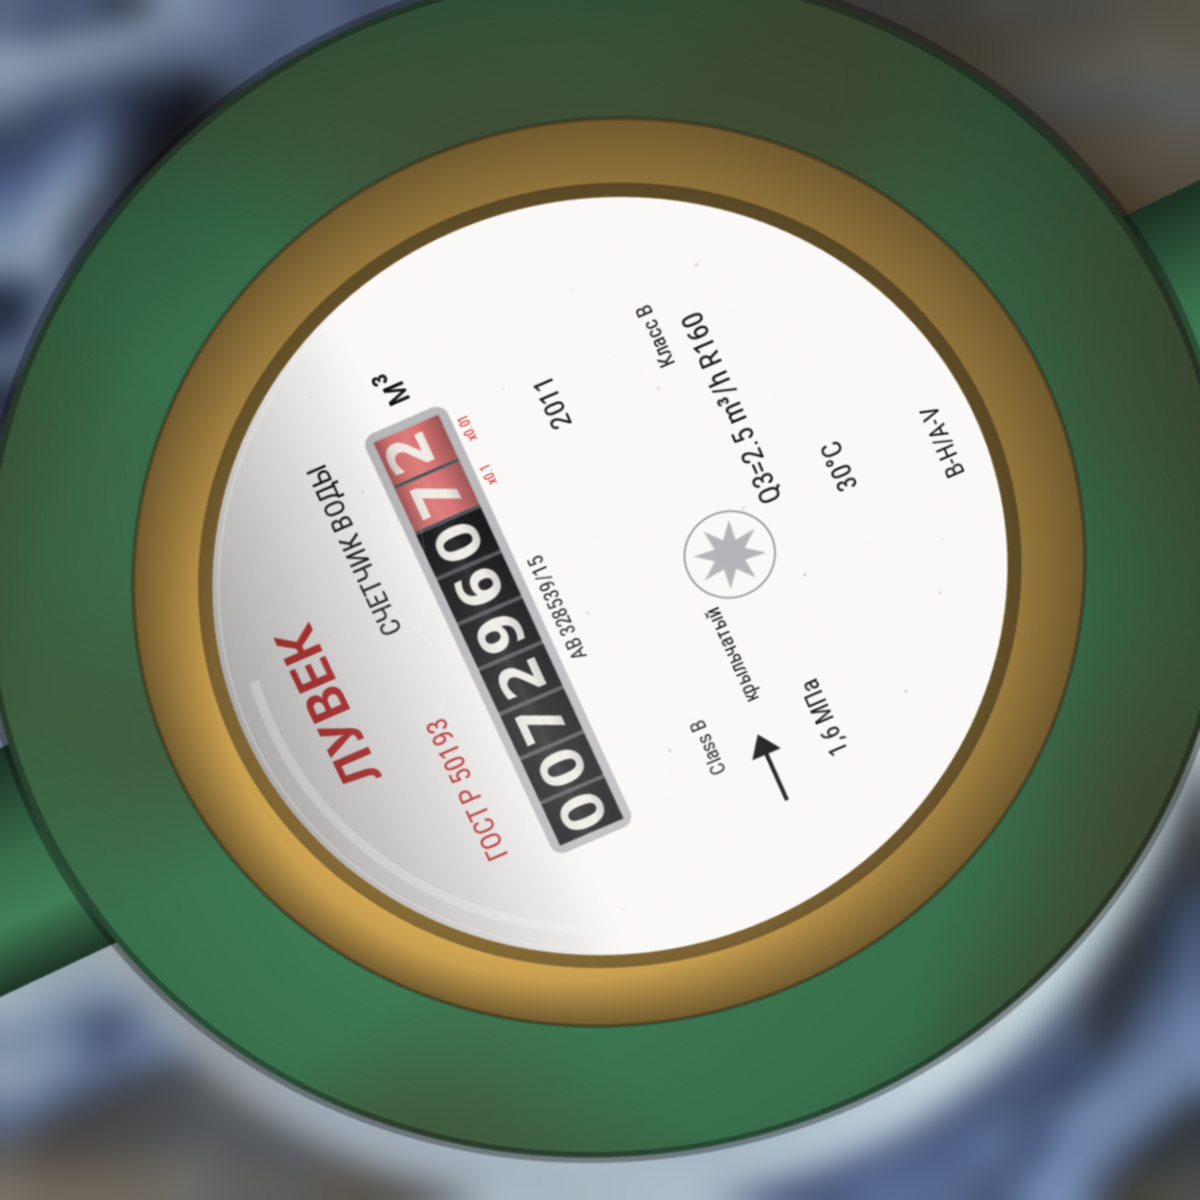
value=72960.72 unit=m³
